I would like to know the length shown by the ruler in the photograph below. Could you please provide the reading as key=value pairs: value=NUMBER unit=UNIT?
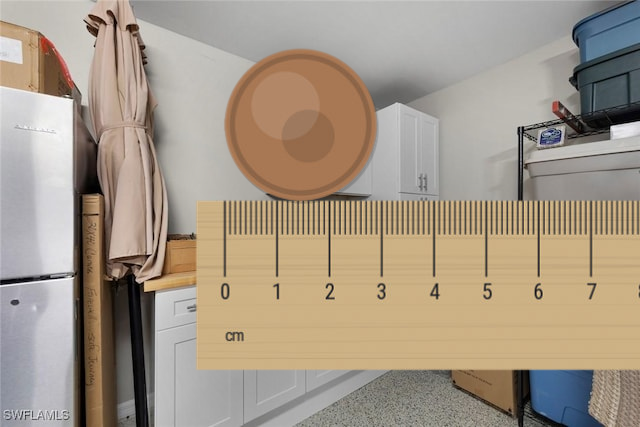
value=2.9 unit=cm
